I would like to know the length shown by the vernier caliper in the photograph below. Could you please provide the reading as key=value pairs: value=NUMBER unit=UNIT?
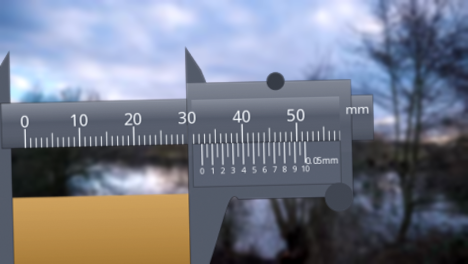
value=32.5 unit=mm
